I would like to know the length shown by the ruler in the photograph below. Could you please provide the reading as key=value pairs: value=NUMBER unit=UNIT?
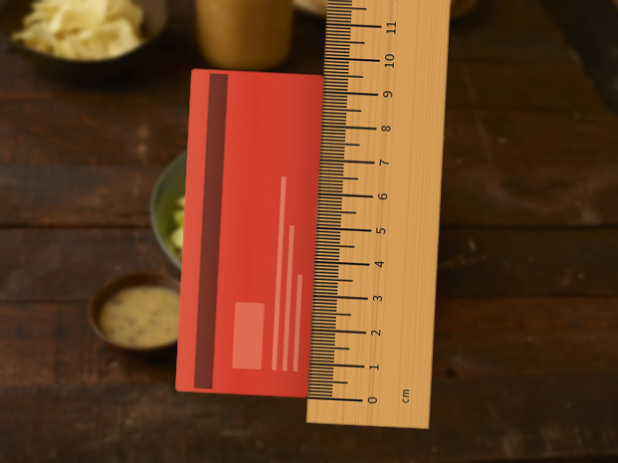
value=9.5 unit=cm
